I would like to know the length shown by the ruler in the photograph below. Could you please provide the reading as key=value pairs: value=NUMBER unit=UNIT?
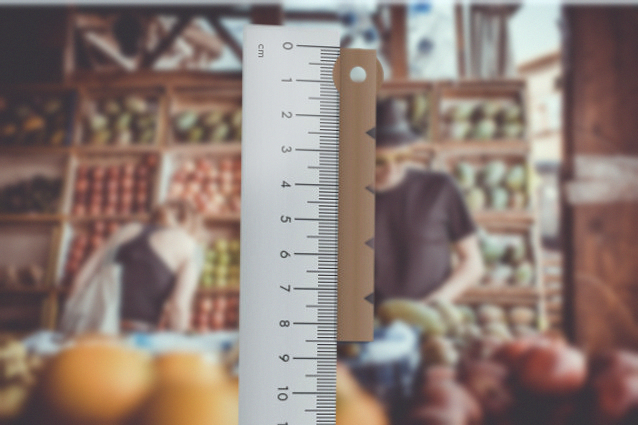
value=8.5 unit=cm
